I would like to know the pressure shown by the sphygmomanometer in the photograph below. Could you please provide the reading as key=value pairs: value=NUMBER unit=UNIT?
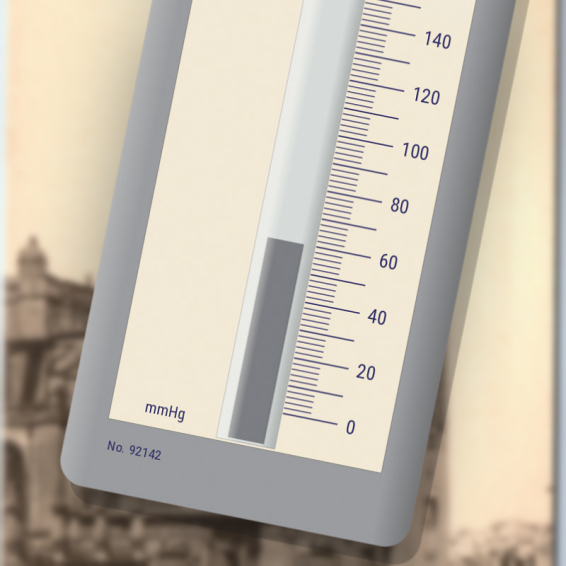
value=60 unit=mmHg
